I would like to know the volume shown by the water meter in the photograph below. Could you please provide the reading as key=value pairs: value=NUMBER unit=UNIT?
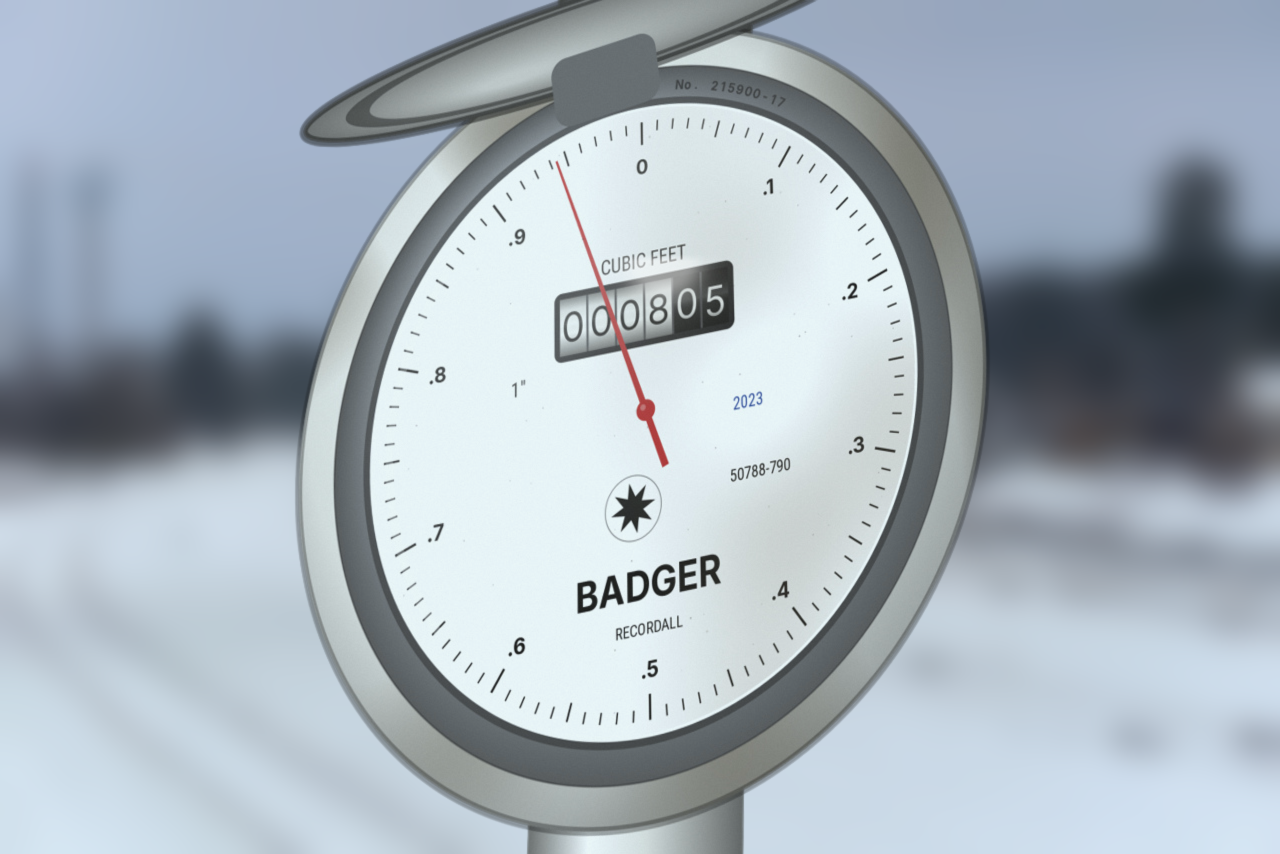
value=804.94 unit=ft³
